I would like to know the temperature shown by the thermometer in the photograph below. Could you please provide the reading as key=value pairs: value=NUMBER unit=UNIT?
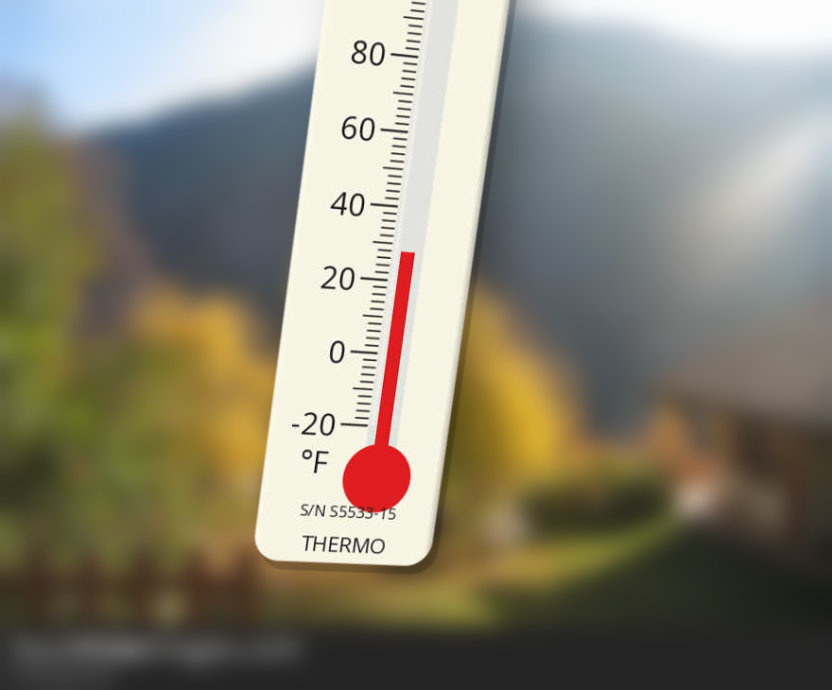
value=28 unit=°F
